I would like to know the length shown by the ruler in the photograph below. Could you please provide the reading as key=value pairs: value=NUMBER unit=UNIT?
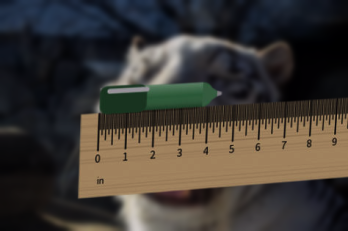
value=4.5 unit=in
